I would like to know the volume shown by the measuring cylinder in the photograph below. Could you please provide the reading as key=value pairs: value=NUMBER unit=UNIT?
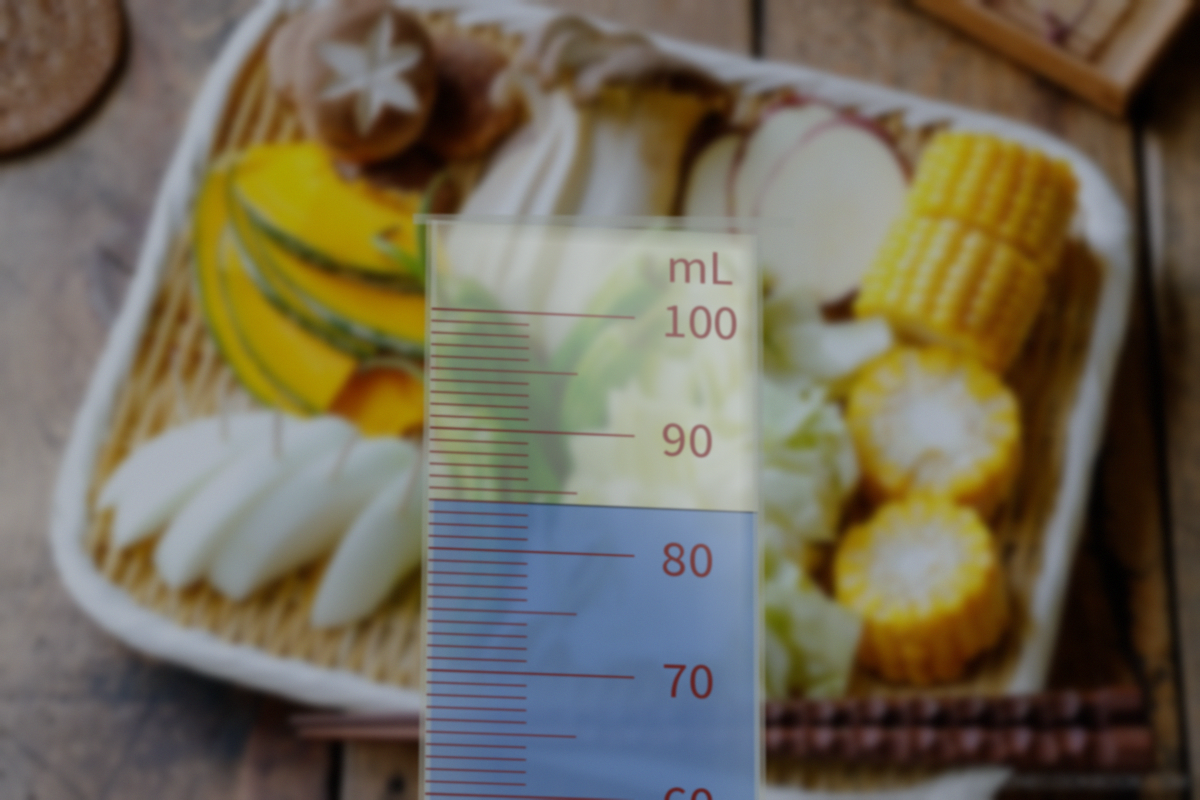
value=84 unit=mL
